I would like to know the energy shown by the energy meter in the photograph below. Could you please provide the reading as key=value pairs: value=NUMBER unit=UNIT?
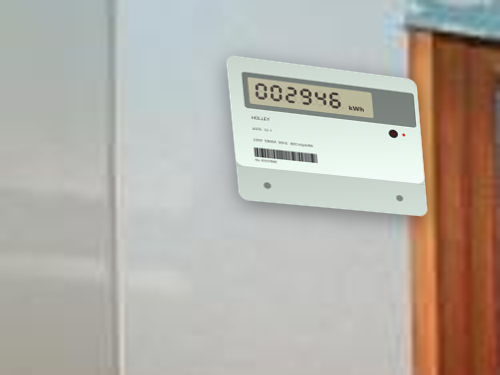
value=2946 unit=kWh
